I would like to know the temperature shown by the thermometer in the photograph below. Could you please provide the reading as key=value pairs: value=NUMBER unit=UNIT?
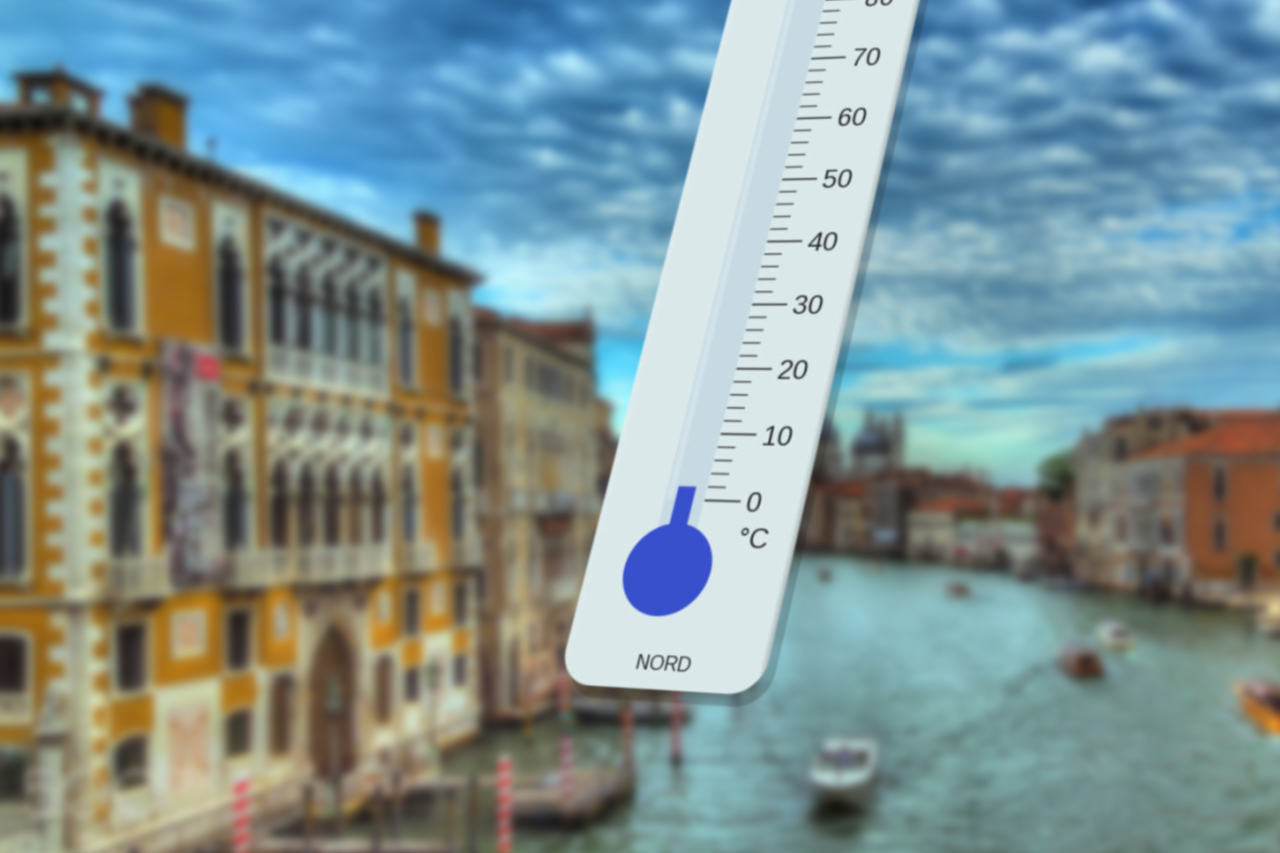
value=2 unit=°C
